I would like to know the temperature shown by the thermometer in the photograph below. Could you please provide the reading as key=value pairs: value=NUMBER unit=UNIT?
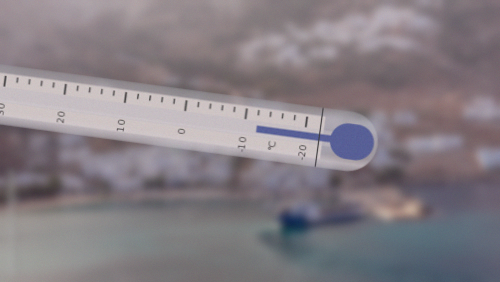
value=-12 unit=°C
